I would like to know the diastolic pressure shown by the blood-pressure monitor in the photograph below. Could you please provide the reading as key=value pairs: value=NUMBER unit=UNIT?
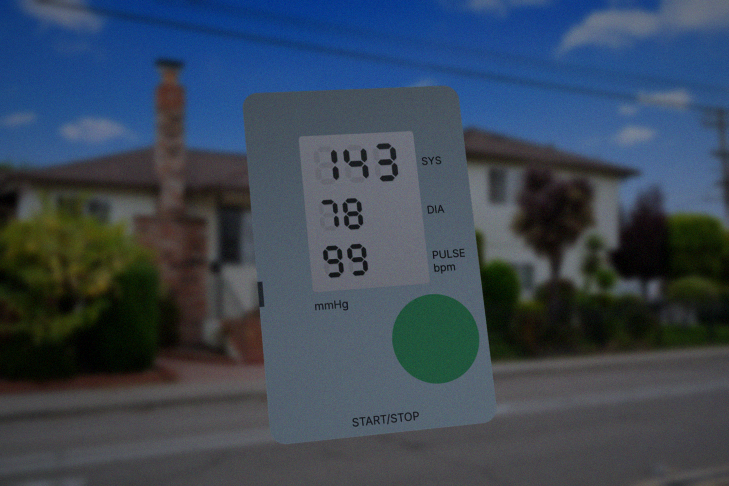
value=78 unit=mmHg
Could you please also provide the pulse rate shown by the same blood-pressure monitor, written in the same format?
value=99 unit=bpm
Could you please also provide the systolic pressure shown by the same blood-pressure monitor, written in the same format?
value=143 unit=mmHg
